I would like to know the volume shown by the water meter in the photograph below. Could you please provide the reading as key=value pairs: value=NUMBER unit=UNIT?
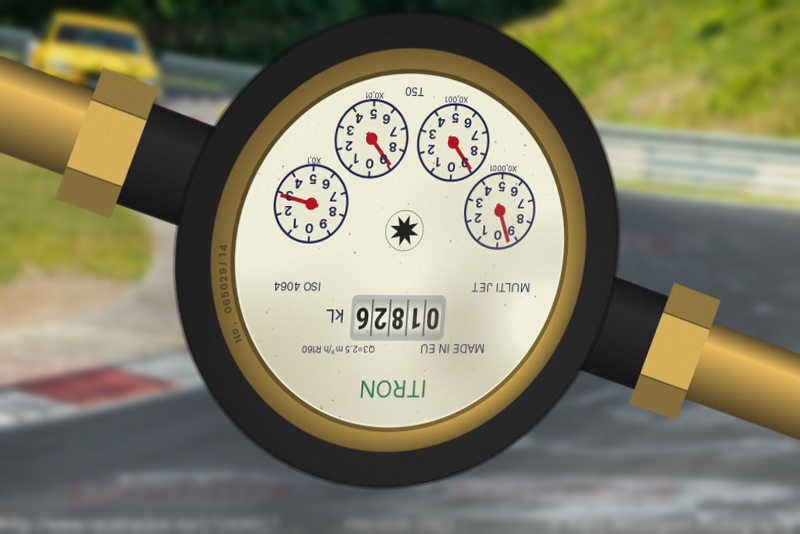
value=1826.2889 unit=kL
